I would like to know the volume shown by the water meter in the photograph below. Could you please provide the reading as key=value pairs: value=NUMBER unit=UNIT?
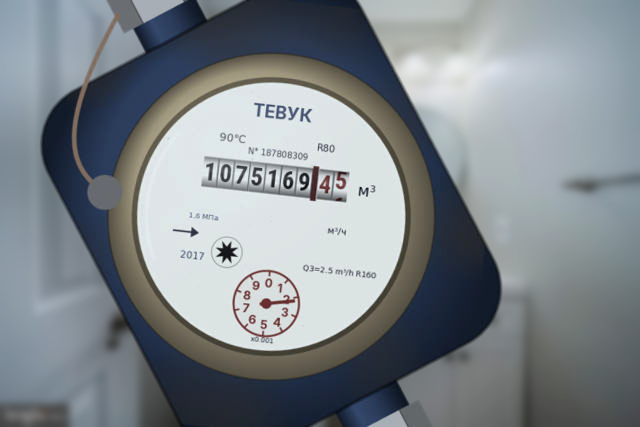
value=1075169.452 unit=m³
